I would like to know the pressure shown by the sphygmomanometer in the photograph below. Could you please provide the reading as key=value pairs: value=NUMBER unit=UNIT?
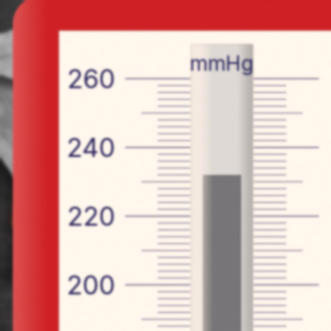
value=232 unit=mmHg
